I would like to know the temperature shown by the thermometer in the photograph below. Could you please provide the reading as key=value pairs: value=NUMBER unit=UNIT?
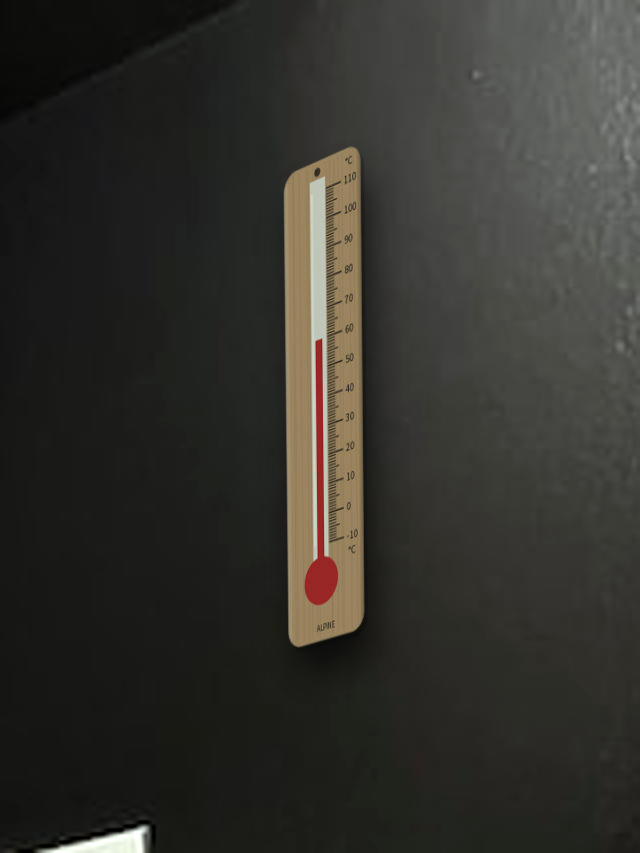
value=60 unit=°C
